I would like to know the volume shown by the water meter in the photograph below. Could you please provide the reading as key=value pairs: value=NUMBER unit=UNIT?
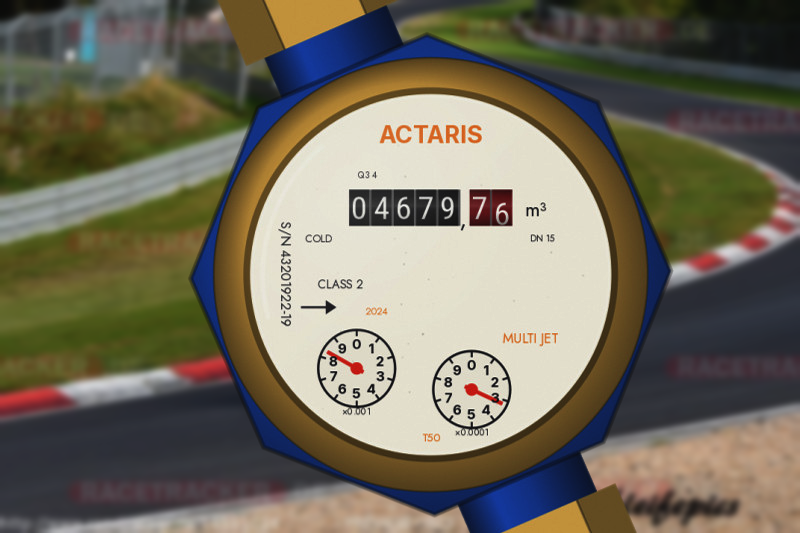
value=4679.7583 unit=m³
